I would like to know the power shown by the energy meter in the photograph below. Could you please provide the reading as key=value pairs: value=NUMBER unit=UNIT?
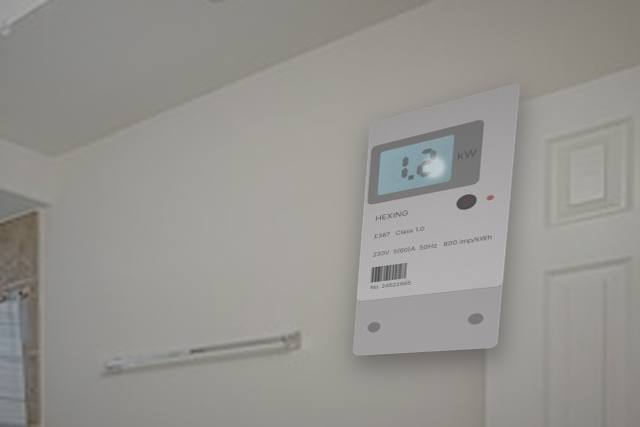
value=1.2 unit=kW
